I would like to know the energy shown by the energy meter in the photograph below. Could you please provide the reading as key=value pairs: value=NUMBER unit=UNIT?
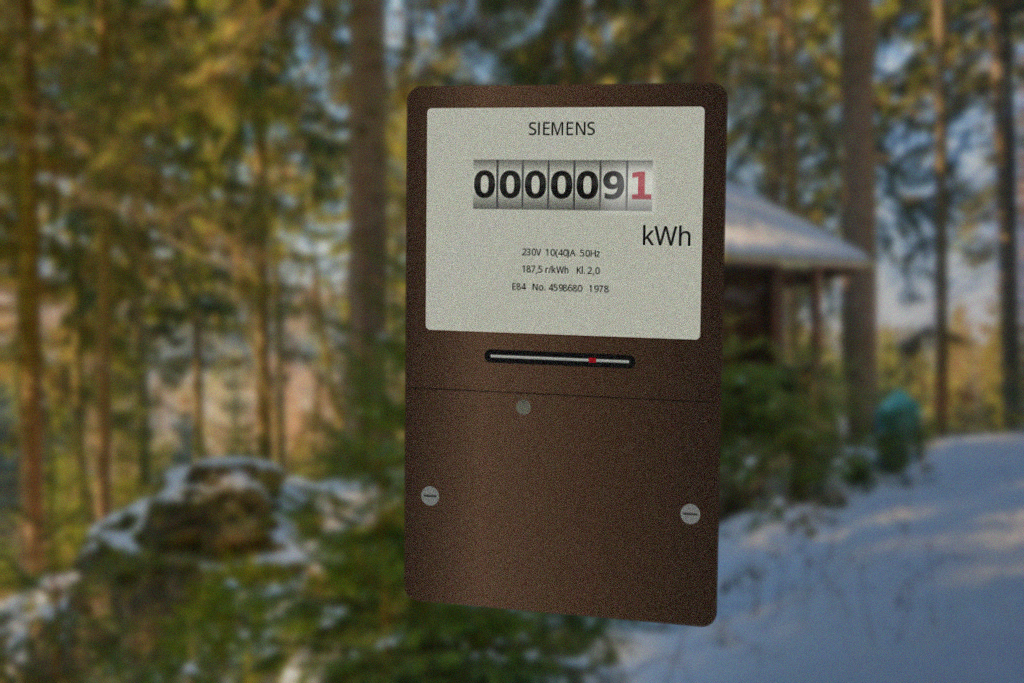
value=9.1 unit=kWh
